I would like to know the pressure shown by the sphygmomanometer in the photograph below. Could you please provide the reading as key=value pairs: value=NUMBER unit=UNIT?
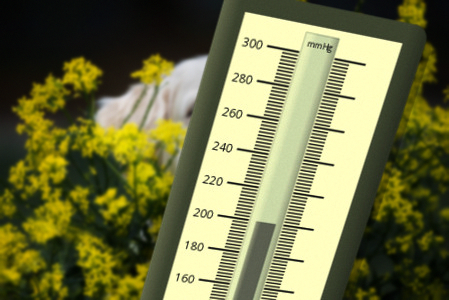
value=200 unit=mmHg
